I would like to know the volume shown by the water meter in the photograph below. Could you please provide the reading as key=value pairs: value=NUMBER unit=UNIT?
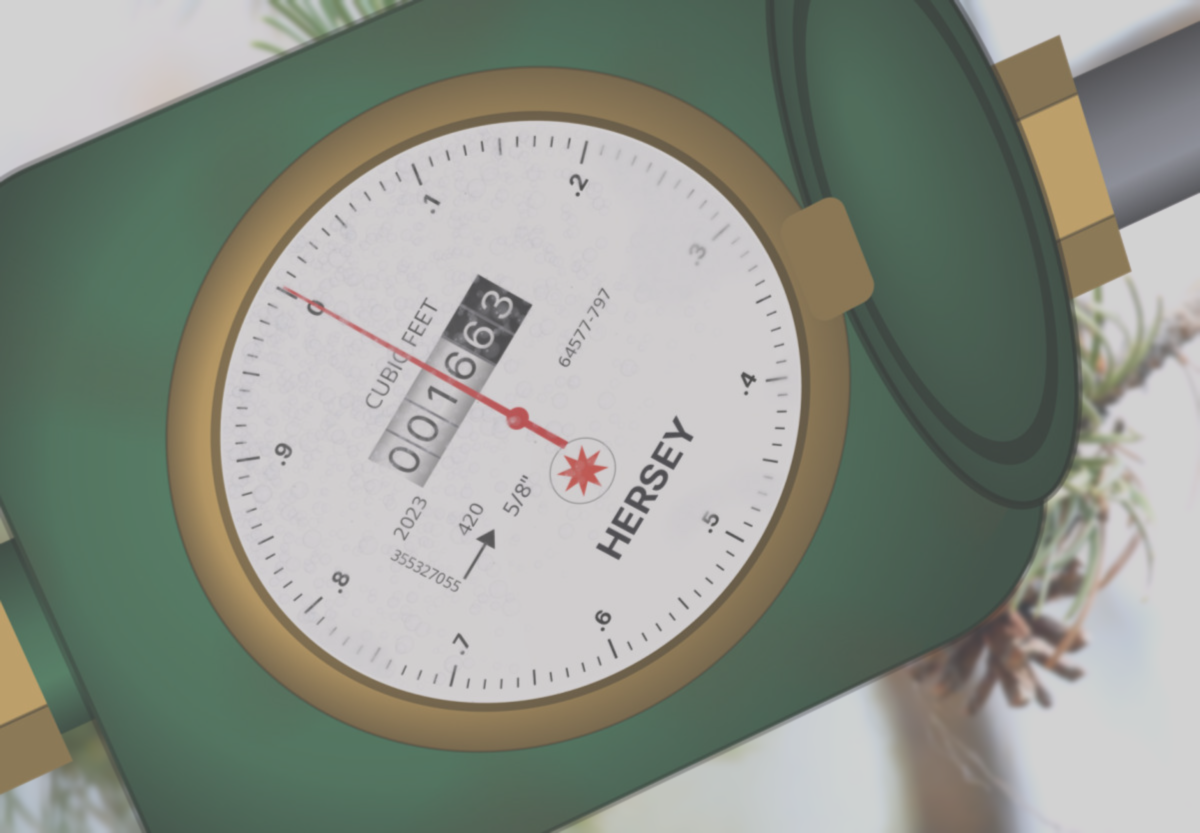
value=1663.00 unit=ft³
